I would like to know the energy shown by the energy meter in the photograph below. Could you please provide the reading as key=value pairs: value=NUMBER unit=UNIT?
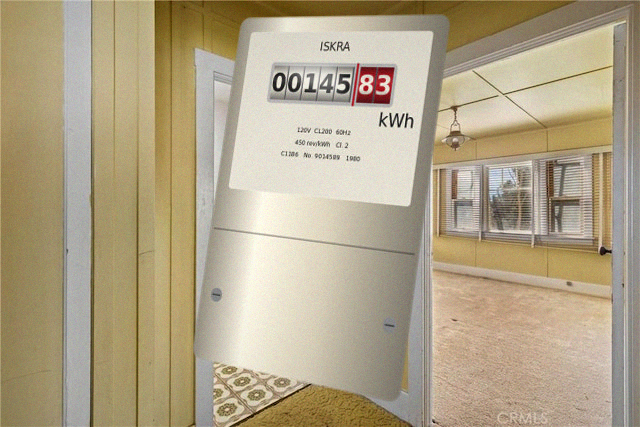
value=145.83 unit=kWh
